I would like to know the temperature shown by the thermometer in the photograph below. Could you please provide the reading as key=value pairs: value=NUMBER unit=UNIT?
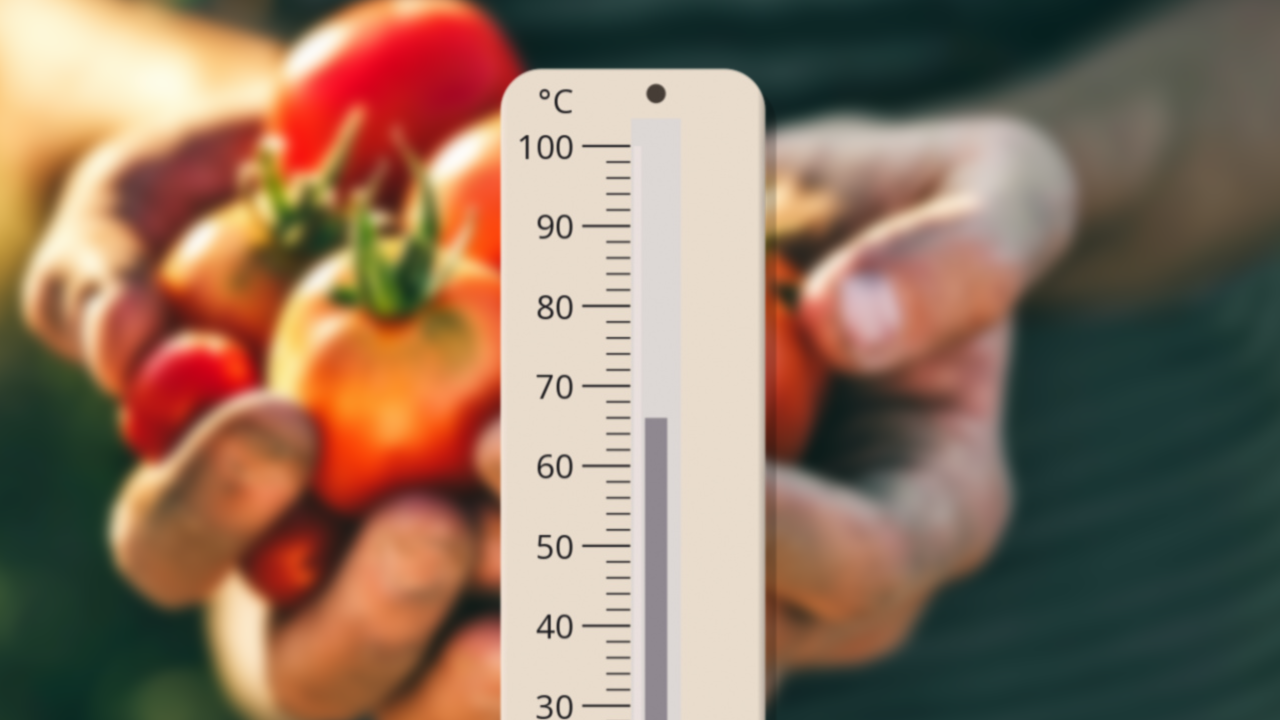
value=66 unit=°C
